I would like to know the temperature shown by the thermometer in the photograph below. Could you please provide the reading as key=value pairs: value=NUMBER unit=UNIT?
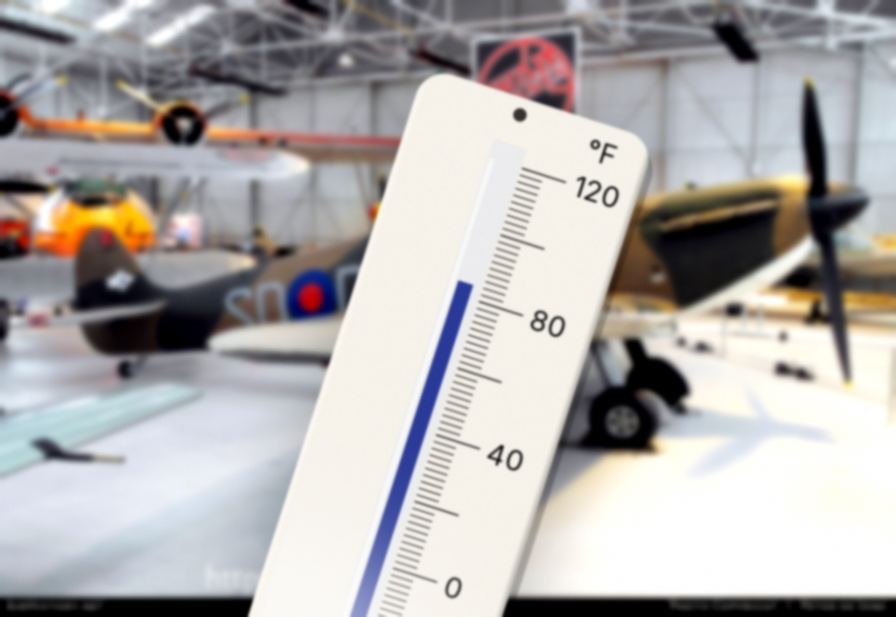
value=84 unit=°F
